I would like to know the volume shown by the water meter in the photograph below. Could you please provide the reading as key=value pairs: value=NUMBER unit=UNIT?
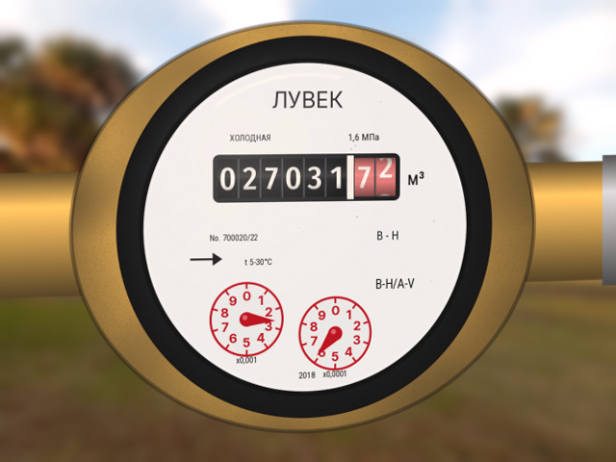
value=27031.7226 unit=m³
